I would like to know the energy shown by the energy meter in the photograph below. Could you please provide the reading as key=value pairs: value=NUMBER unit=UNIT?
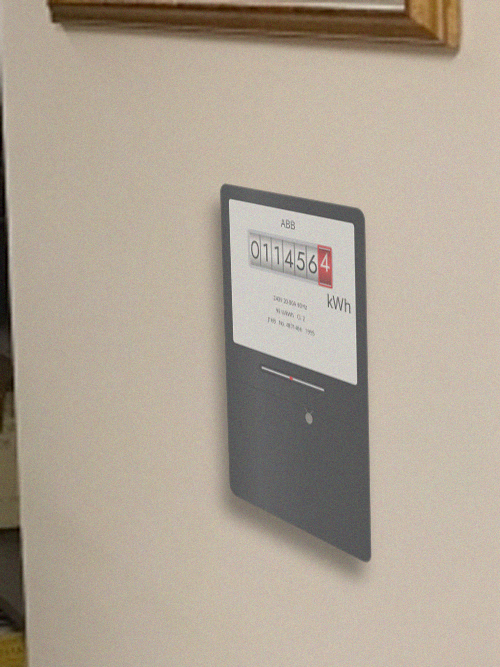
value=11456.4 unit=kWh
